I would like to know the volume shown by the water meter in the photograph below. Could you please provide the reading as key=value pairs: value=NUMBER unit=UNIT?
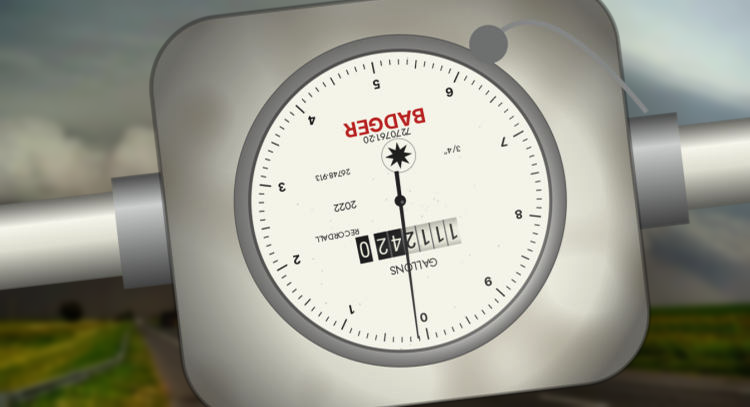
value=1112420.1 unit=gal
